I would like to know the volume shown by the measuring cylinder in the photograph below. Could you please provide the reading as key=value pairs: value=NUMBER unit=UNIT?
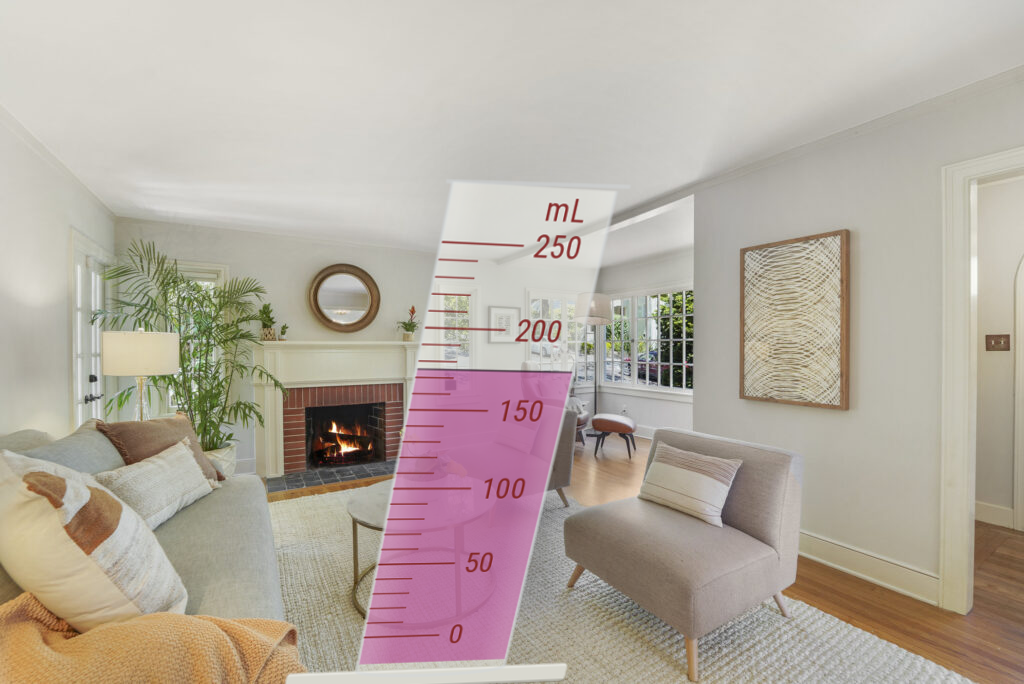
value=175 unit=mL
